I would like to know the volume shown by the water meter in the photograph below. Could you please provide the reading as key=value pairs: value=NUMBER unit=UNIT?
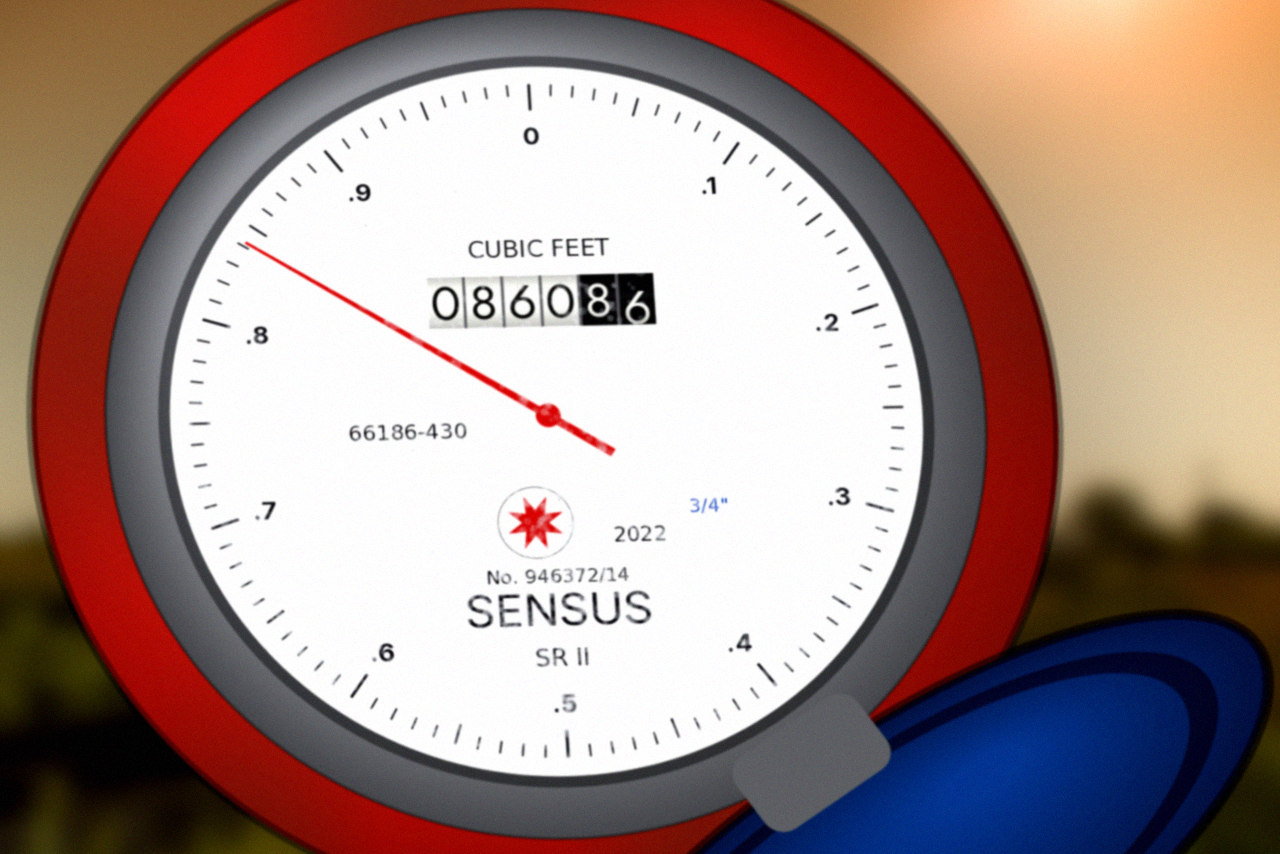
value=86085.84 unit=ft³
